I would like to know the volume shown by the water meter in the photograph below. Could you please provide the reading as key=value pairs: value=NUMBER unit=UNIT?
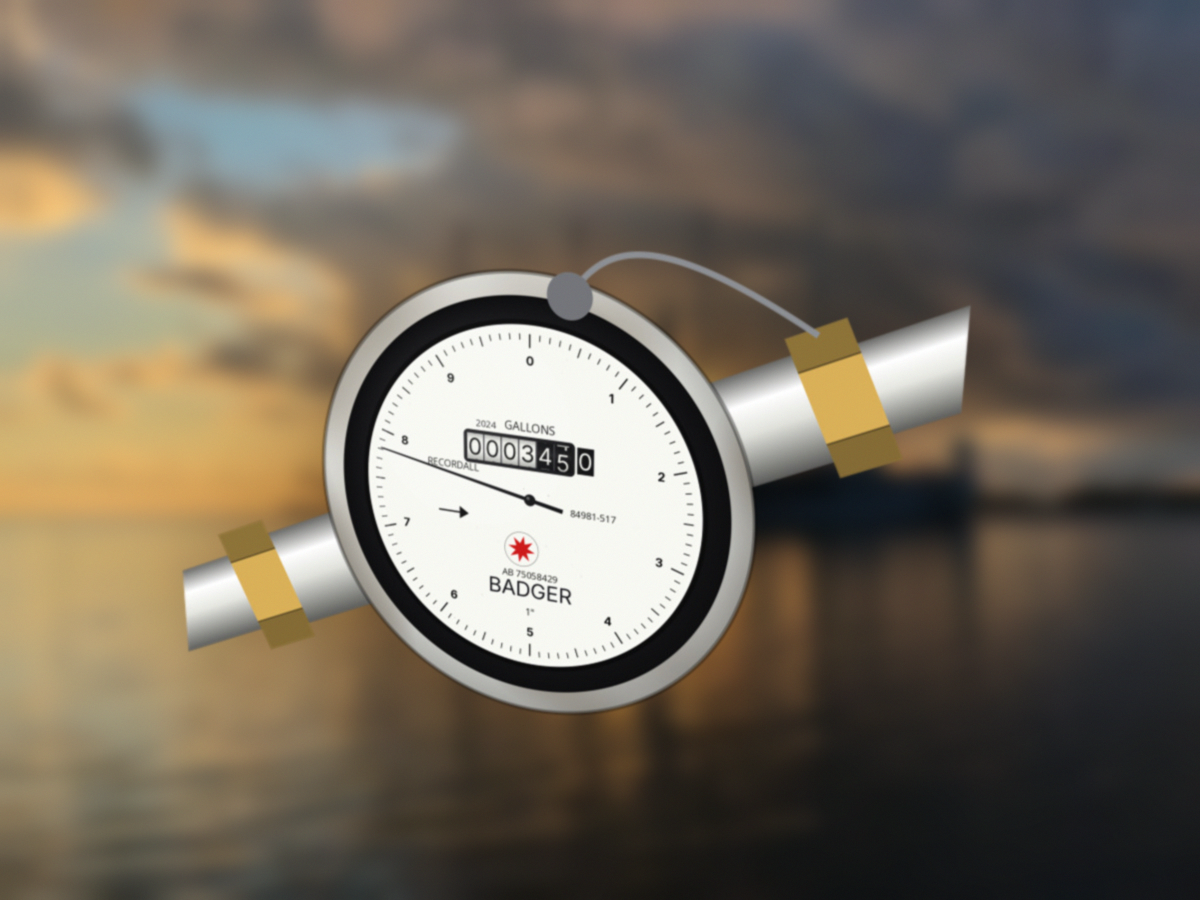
value=3447.8 unit=gal
